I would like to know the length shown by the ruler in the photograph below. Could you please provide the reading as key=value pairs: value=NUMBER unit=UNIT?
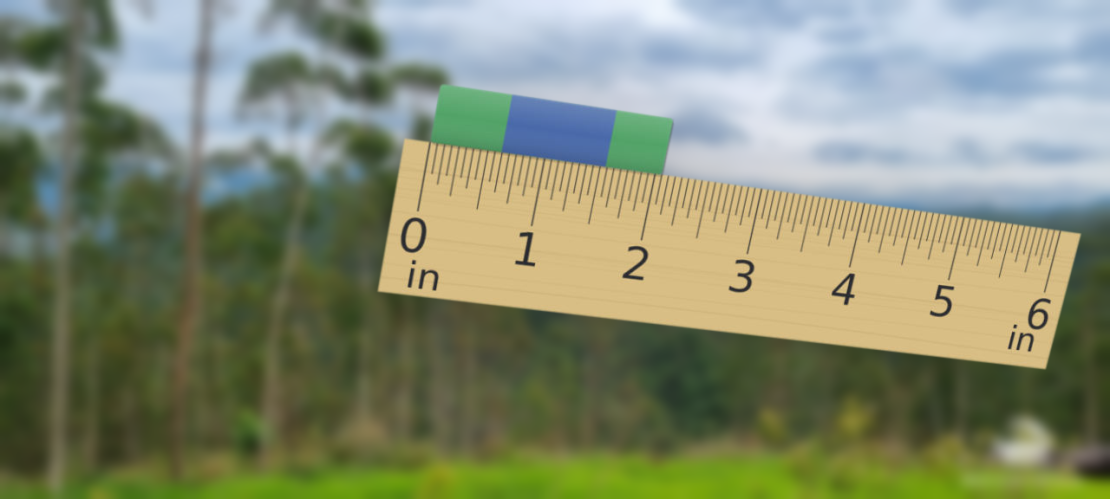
value=2.0625 unit=in
